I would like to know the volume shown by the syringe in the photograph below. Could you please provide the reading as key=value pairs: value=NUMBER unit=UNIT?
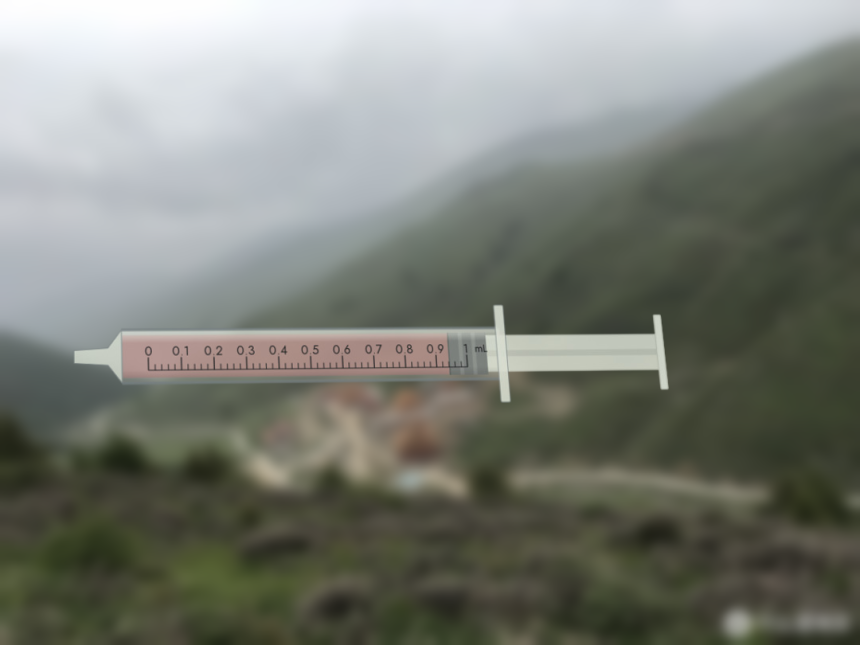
value=0.94 unit=mL
